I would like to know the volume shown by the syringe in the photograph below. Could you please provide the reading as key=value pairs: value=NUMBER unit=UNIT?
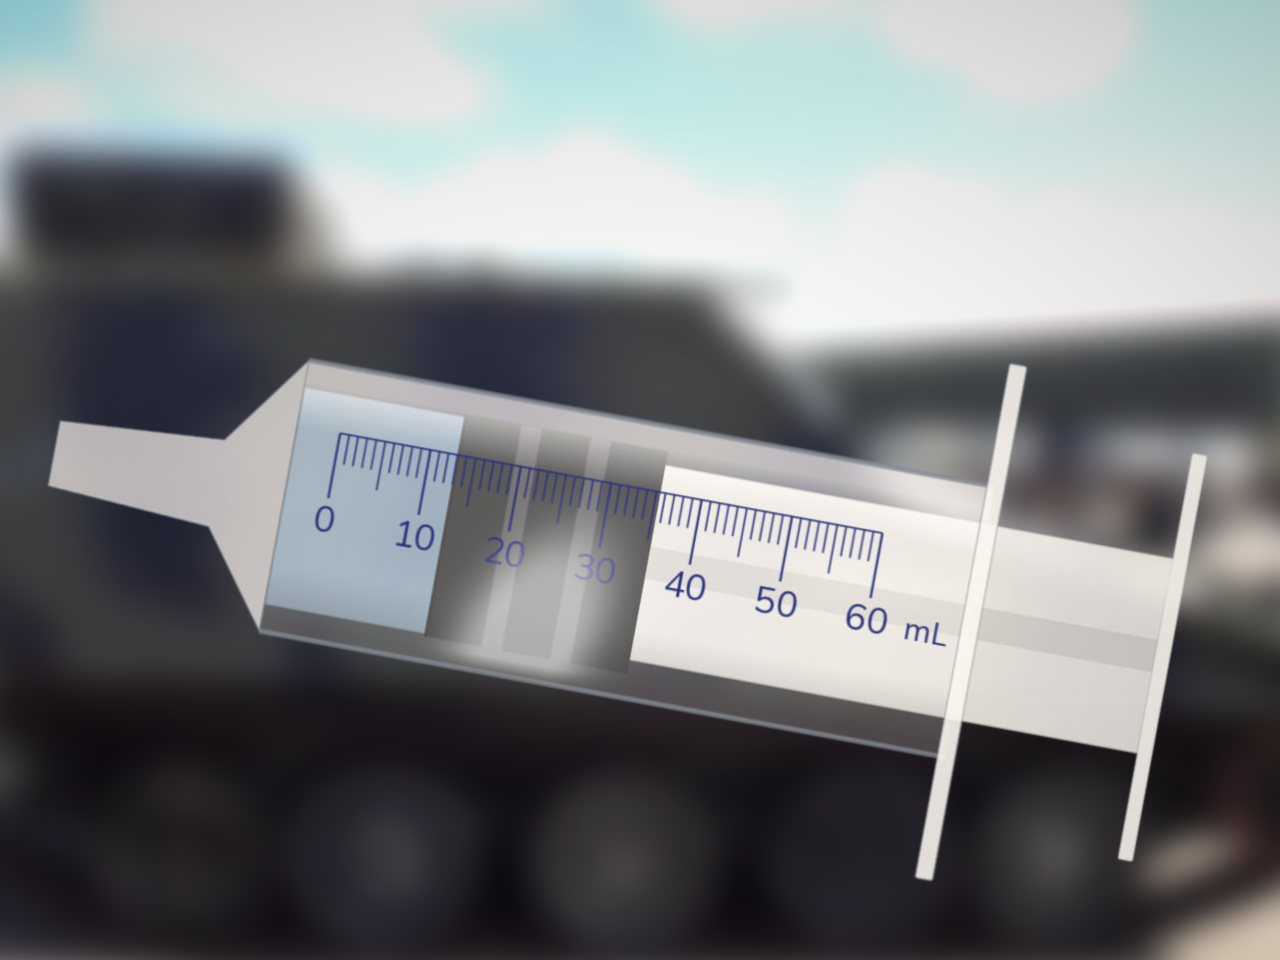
value=13 unit=mL
